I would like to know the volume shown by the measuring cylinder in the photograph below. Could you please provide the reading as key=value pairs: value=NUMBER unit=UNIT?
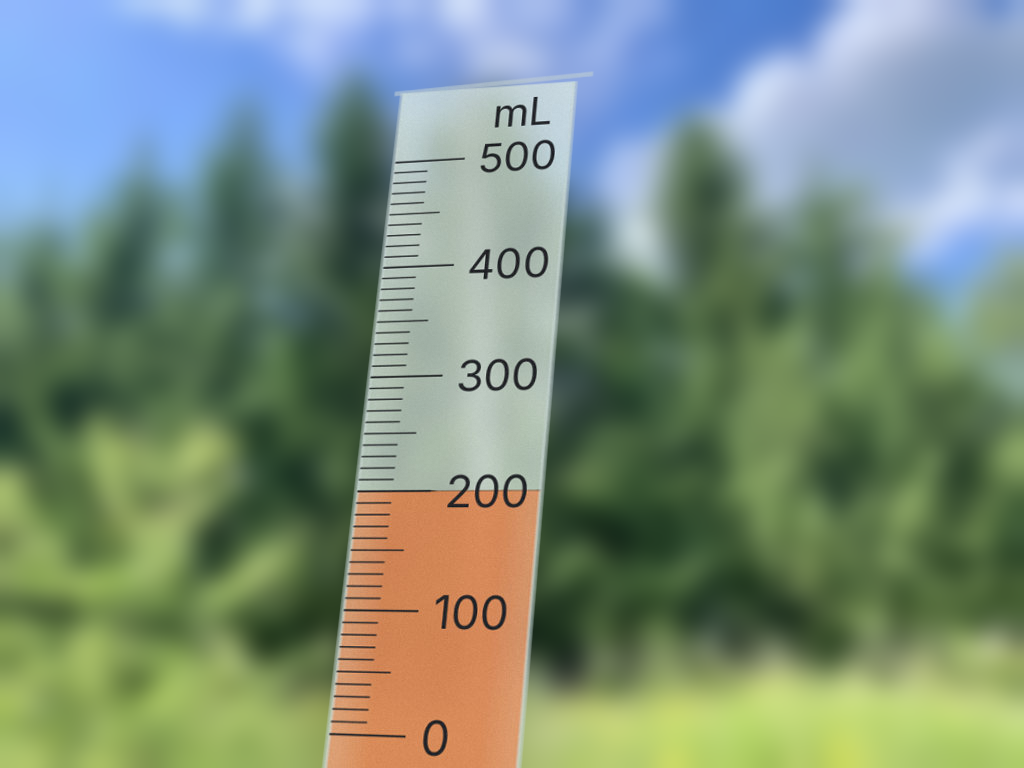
value=200 unit=mL
